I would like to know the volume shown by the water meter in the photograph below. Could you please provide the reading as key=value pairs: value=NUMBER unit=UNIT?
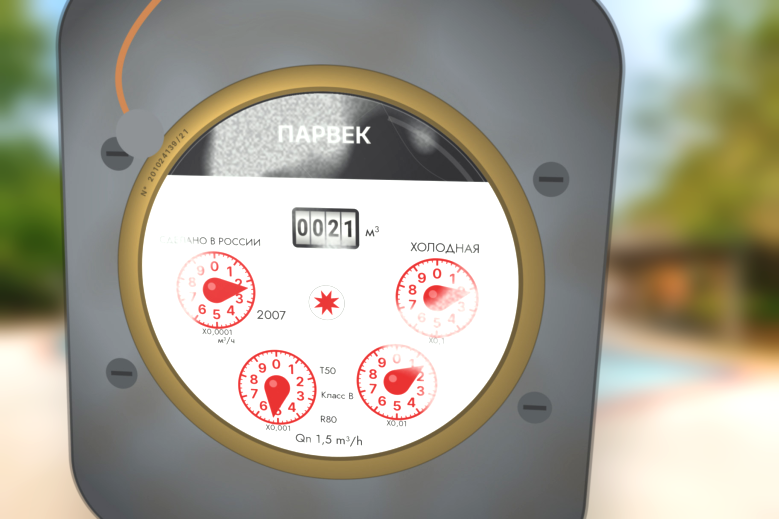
value=21.2152 unit=m³
